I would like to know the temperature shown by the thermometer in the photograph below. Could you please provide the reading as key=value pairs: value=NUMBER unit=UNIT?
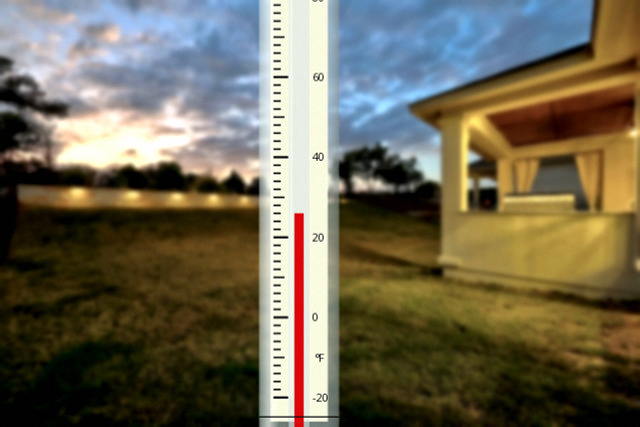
value=26 unit=°F
